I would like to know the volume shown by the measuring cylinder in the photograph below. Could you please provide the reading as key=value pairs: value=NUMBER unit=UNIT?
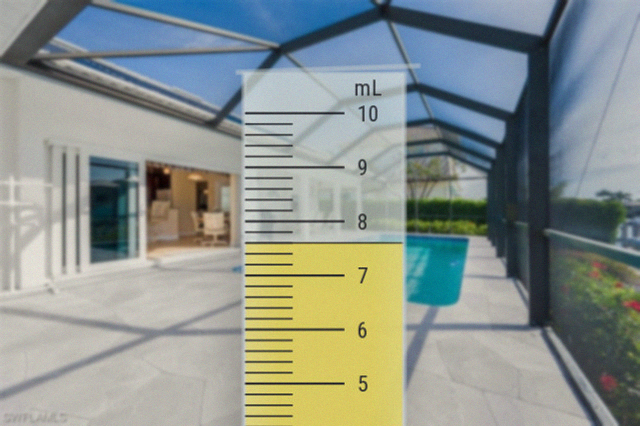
value=7.6 unit=mL
